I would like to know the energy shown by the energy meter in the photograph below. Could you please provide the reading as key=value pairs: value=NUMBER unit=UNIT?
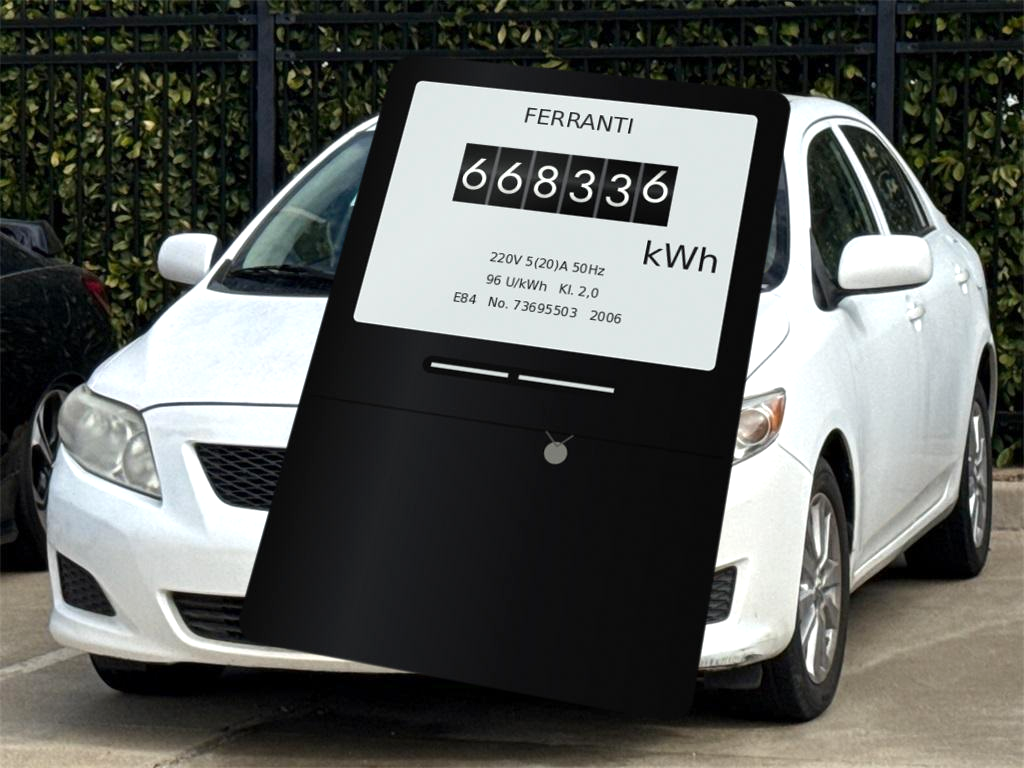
value=668336 unit=kWh
